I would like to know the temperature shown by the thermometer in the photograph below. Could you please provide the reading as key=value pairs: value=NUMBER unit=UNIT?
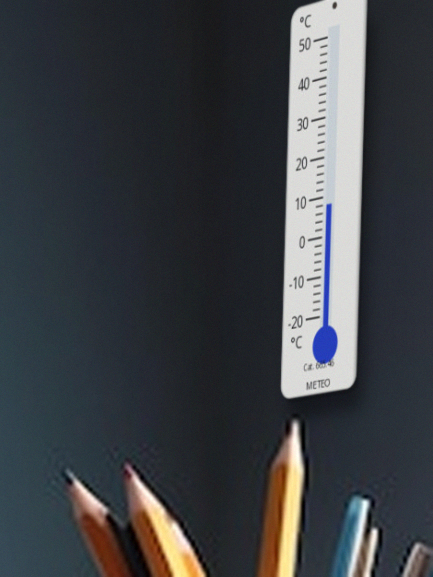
value=8 unit=°C
